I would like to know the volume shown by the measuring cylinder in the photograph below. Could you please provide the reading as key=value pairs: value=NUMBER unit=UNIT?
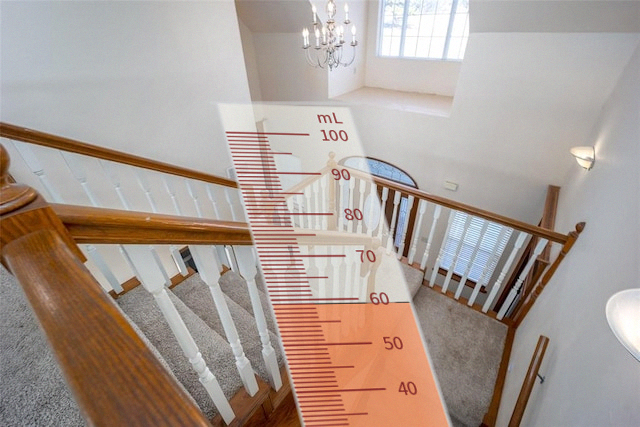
value=59 unit=mL
